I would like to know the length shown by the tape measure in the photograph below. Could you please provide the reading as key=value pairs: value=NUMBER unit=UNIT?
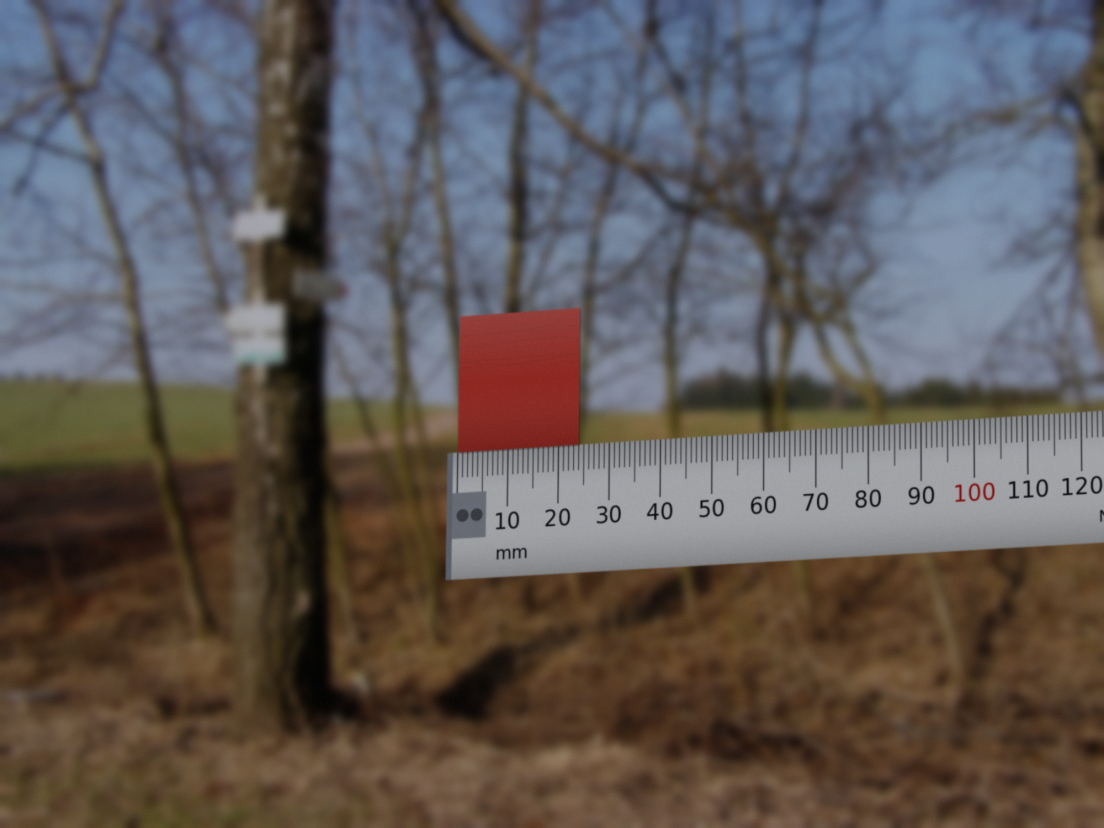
value=24 unit=mm
